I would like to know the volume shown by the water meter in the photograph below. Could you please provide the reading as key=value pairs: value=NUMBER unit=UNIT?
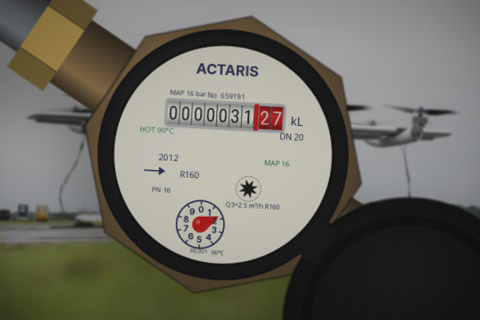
value=31.271 unit=kL
